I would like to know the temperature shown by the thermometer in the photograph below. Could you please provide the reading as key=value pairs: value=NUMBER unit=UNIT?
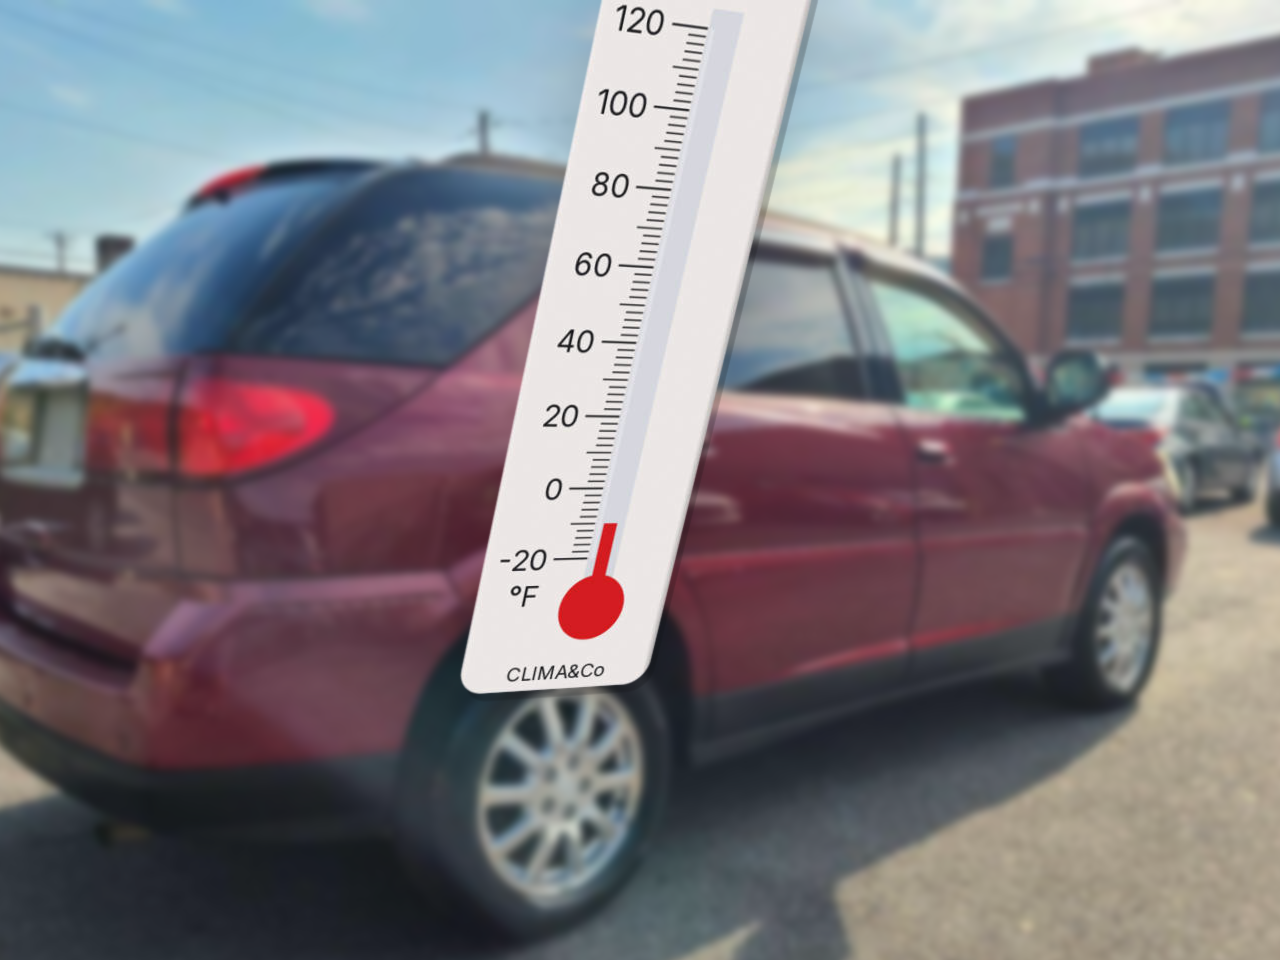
value=-10 unit=°F
